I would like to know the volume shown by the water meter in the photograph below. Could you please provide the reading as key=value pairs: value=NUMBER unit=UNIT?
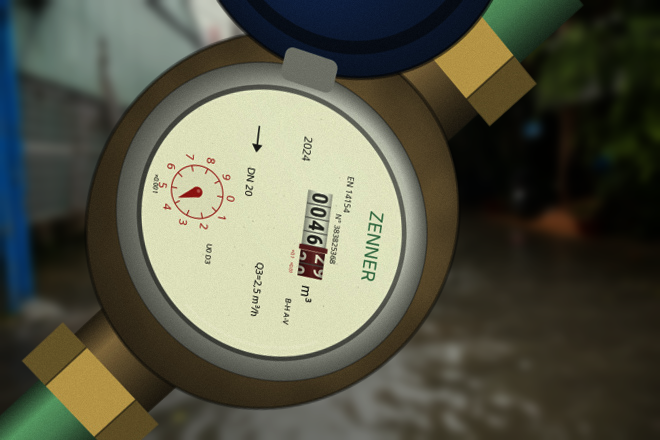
value=46.294 unit=m³
